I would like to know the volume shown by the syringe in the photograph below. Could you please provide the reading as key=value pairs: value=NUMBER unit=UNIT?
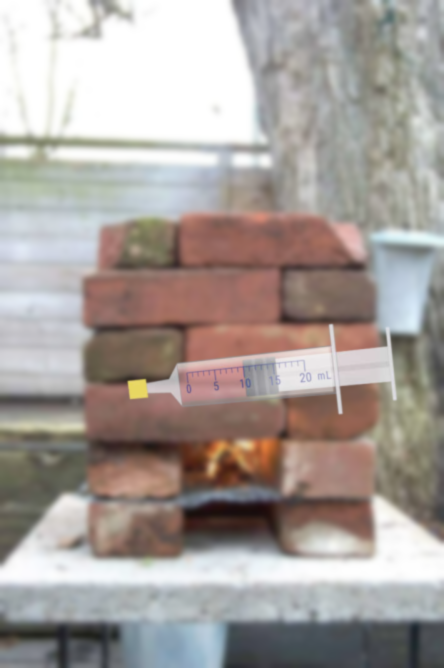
value=10 unit=mL
